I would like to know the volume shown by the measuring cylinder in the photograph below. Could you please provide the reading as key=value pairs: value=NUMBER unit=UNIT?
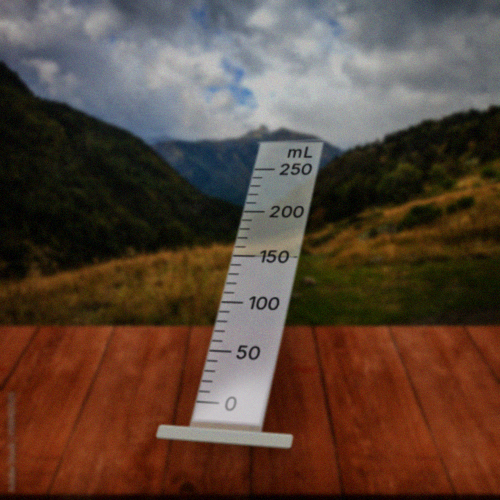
value=150 unit=mL
